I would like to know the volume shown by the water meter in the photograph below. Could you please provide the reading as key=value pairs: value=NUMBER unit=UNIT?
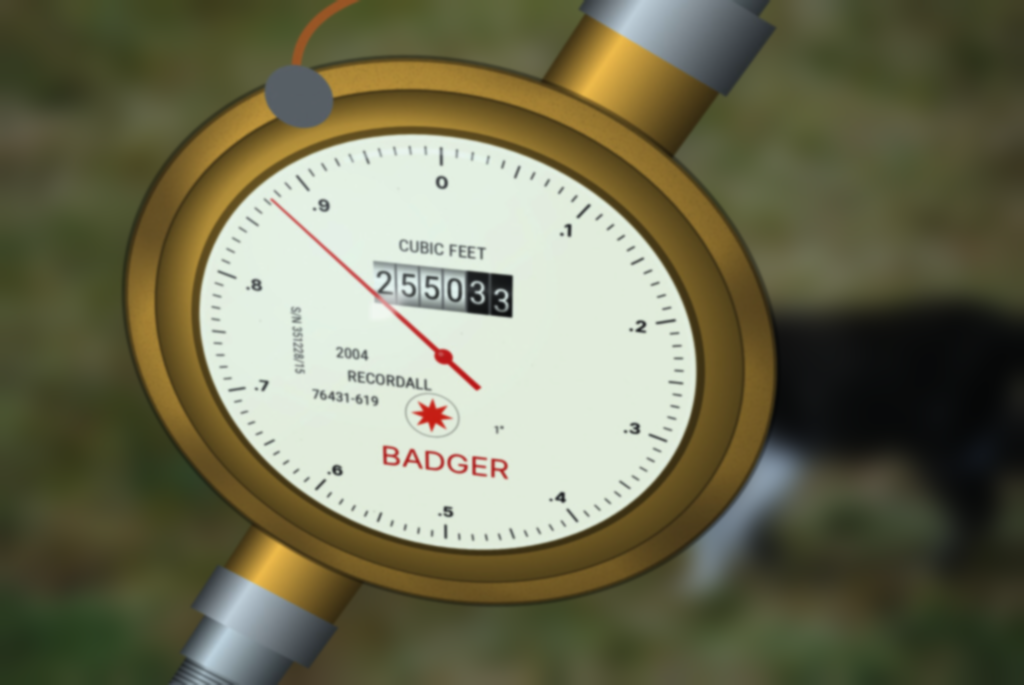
value=255032.87 unit=ft³
